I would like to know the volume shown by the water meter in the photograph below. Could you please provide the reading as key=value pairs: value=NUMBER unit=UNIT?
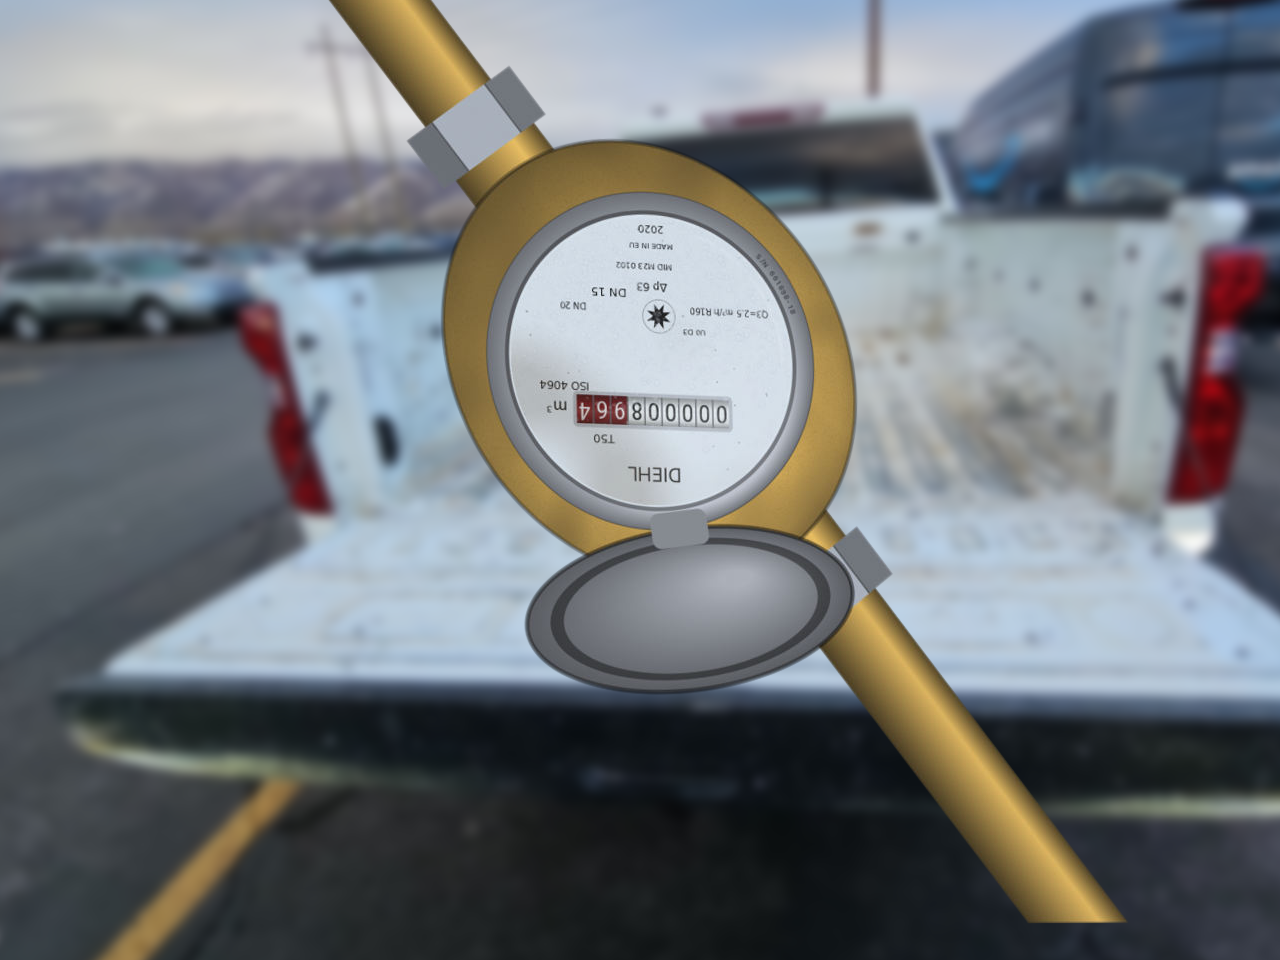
value=8.964 unit=m³
